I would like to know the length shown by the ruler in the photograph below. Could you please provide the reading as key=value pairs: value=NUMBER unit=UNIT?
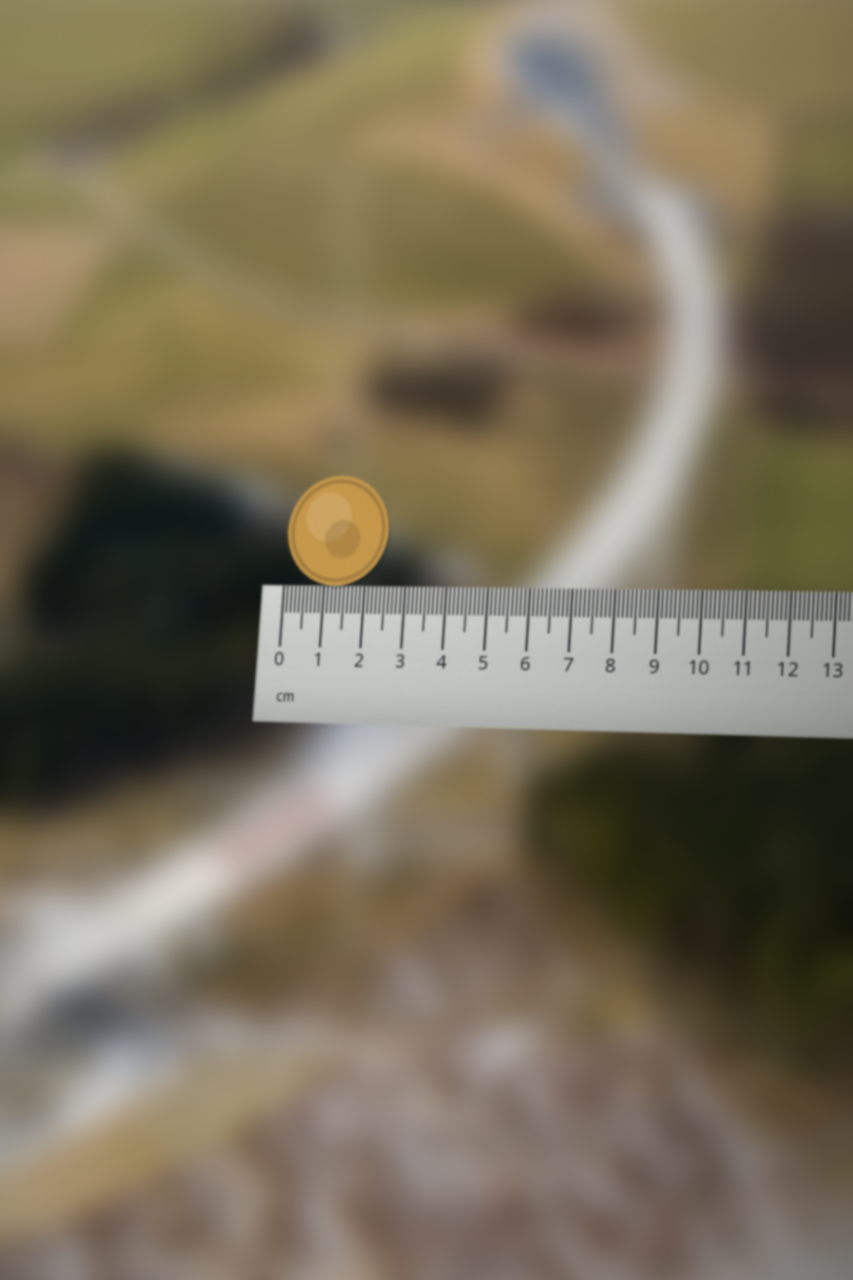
value=2.5 unit=cm
